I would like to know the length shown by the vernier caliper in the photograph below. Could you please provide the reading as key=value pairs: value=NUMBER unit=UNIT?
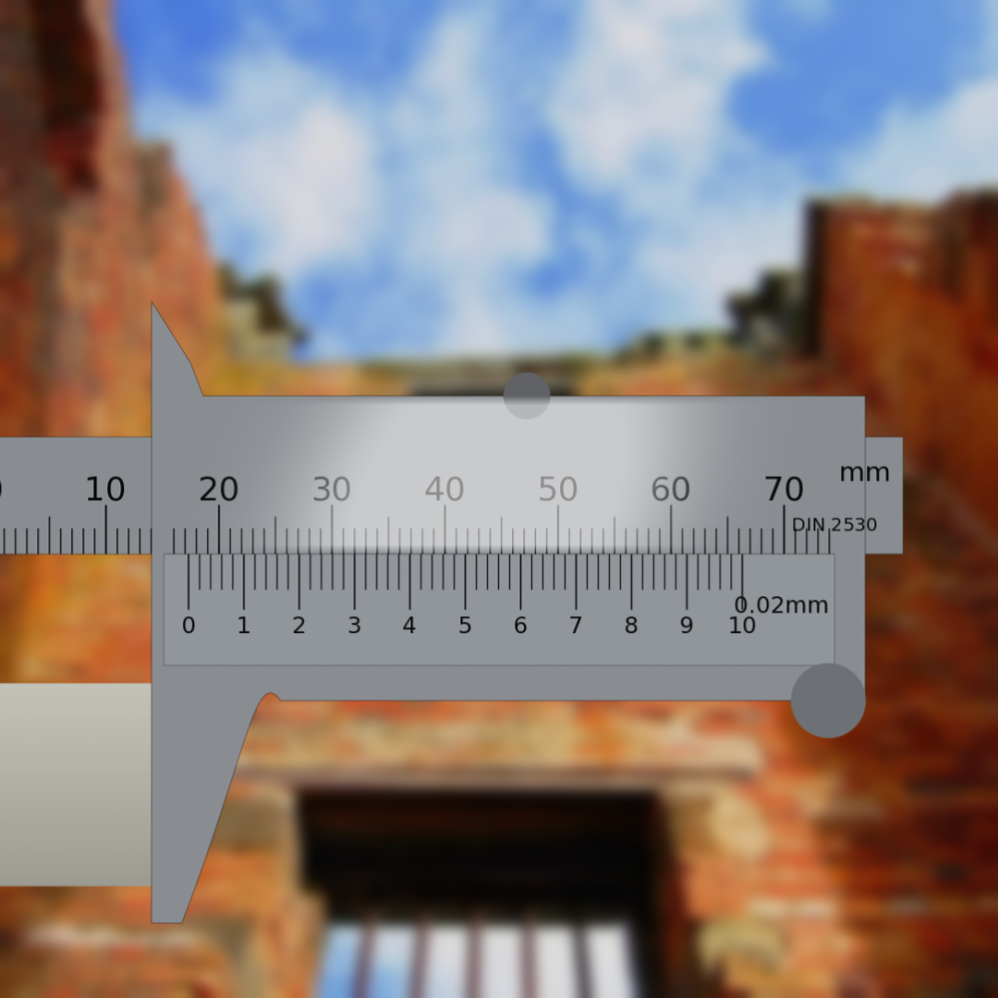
value=17.3 unit=mm
